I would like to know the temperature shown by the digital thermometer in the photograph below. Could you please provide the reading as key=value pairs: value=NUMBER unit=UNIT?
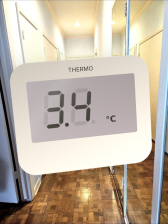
value=3.4 unit=°C
